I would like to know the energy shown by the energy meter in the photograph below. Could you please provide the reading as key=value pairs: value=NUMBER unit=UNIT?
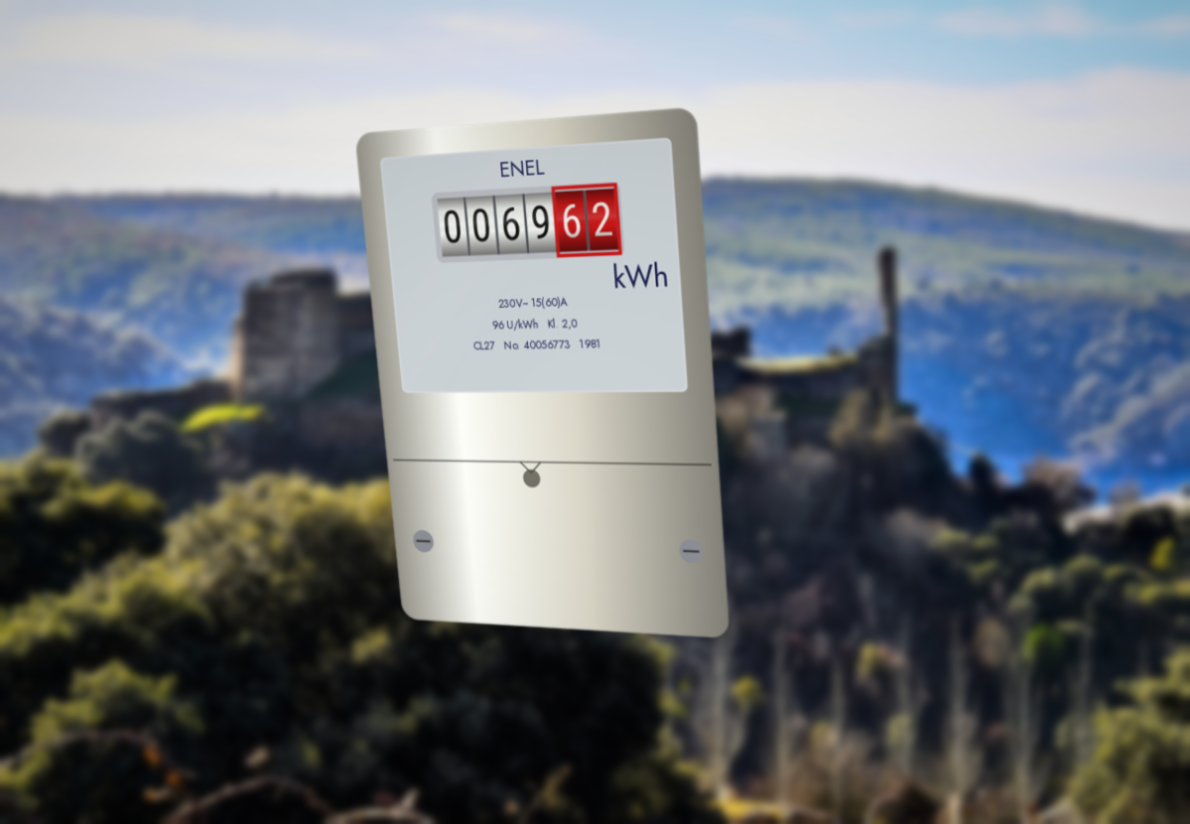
value=69.62 unit=kWh
